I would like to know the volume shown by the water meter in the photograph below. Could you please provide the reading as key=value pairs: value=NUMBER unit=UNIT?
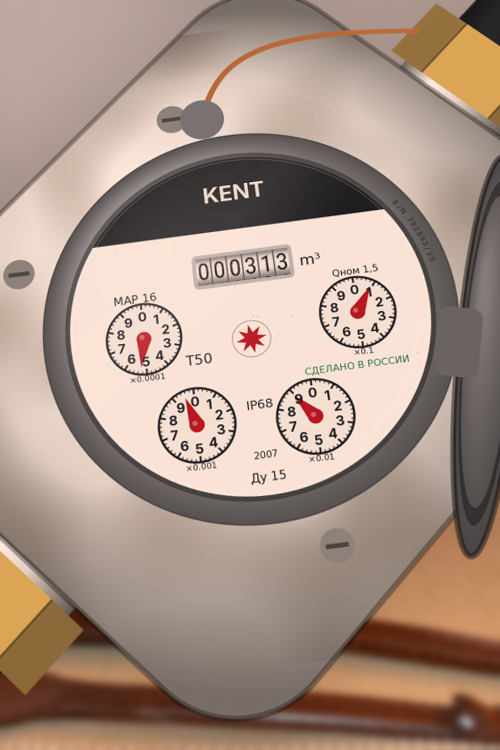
value=313.0895 unit=m³
